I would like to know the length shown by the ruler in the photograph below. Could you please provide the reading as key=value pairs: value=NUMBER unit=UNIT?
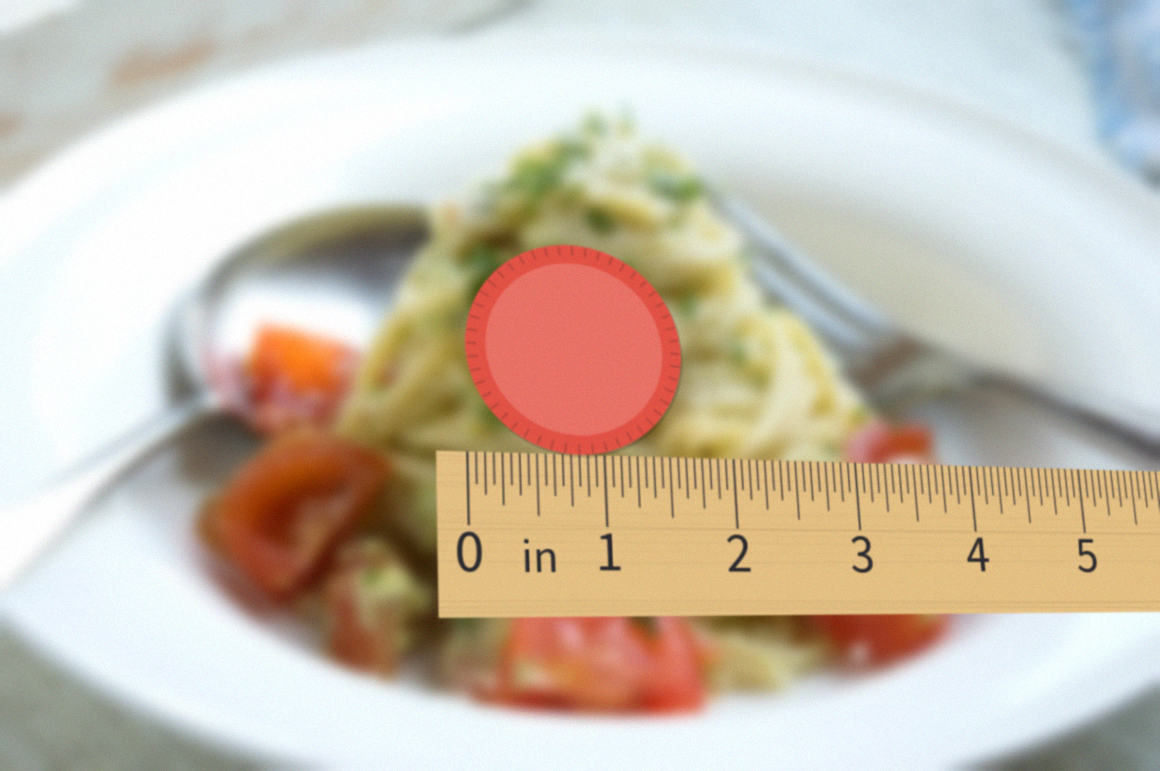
value=1.625 unit=in
